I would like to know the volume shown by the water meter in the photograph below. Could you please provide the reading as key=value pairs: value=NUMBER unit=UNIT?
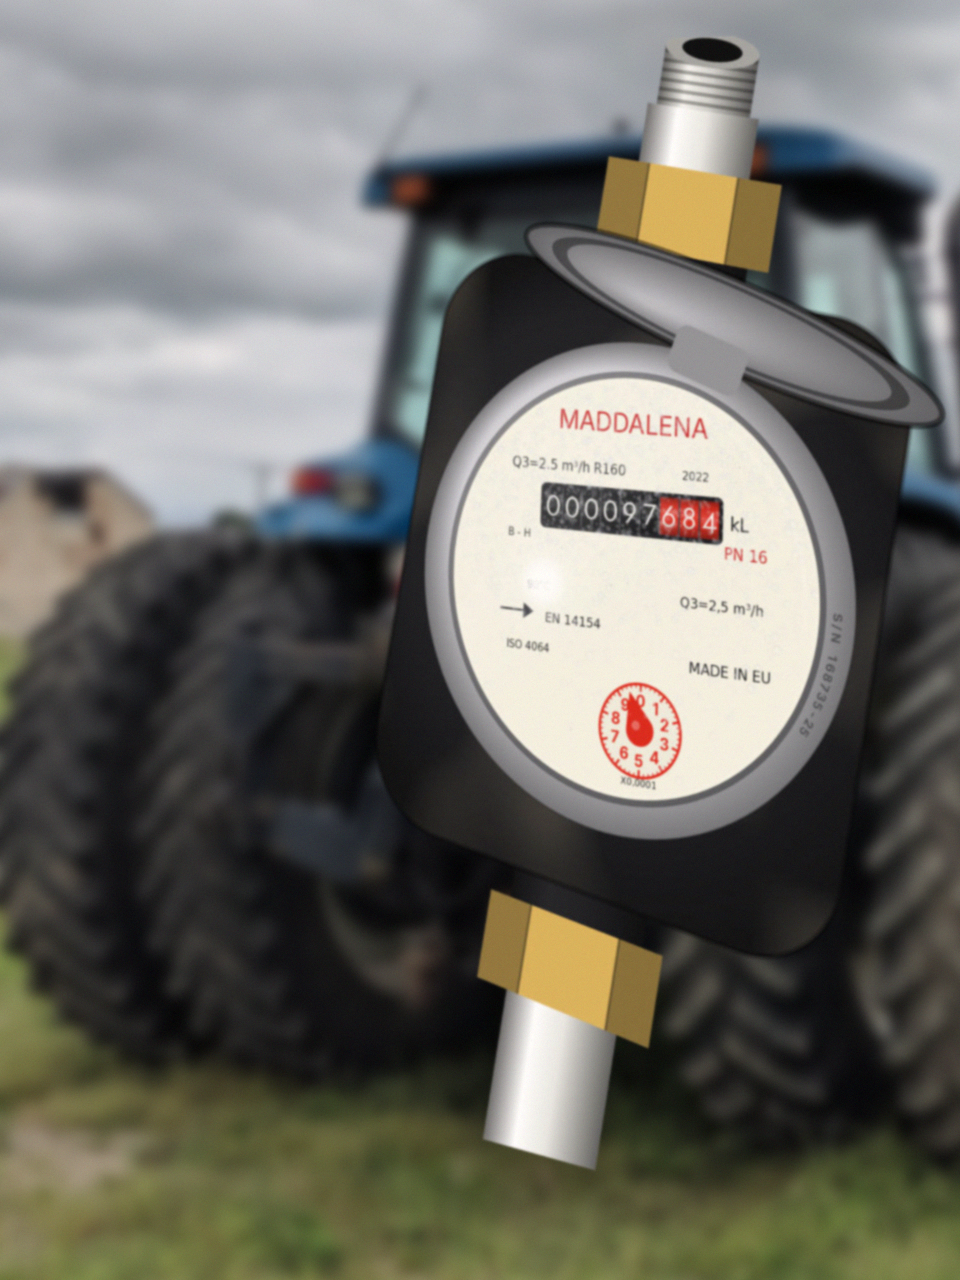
value=97.6839 unit=kL
